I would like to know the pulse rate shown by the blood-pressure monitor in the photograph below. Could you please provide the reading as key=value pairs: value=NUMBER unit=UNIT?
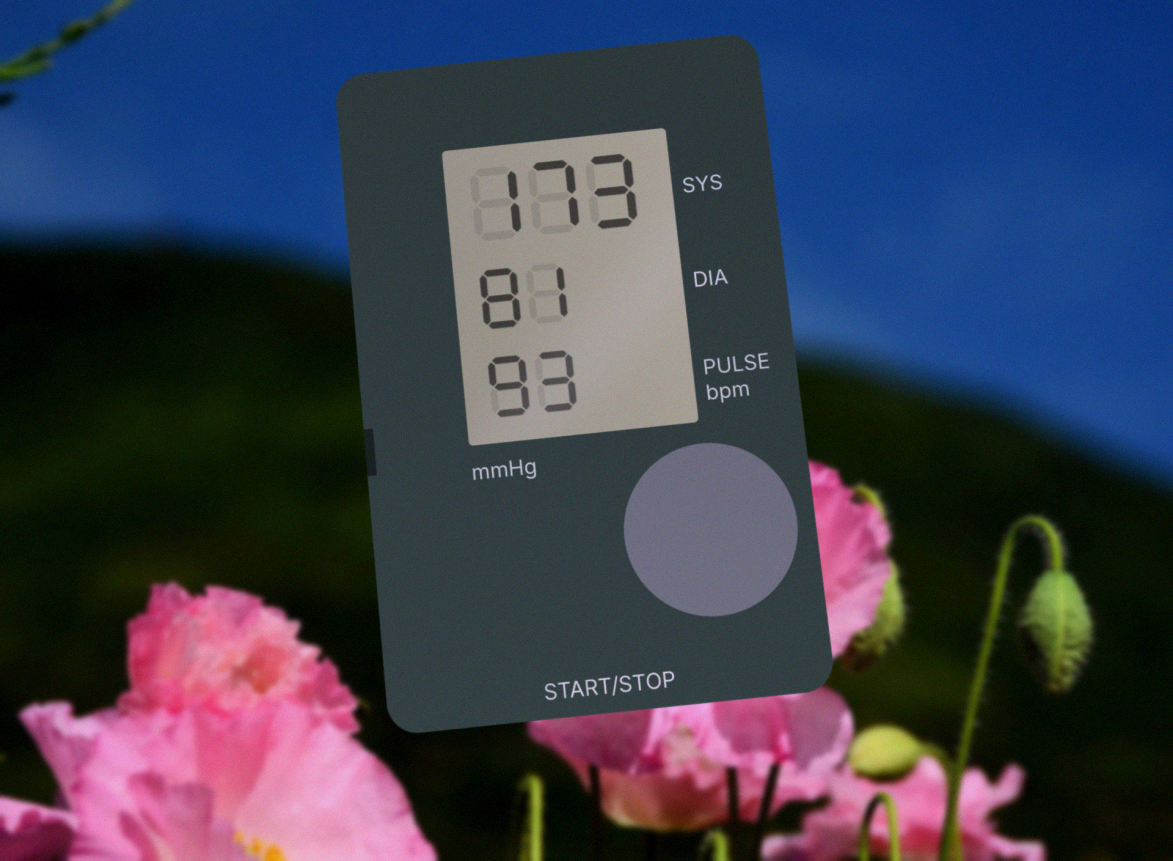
value=93 unit=bpm
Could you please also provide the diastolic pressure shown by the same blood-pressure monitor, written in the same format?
value=81 unit=mmHg
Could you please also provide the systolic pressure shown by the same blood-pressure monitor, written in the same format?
value=173 unit=mmHg
